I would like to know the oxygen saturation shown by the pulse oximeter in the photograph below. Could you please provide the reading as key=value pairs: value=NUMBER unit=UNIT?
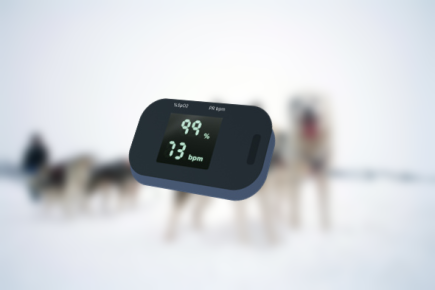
value=99 unit=%
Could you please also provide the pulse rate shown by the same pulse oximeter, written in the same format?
value=73 unit=bpm
